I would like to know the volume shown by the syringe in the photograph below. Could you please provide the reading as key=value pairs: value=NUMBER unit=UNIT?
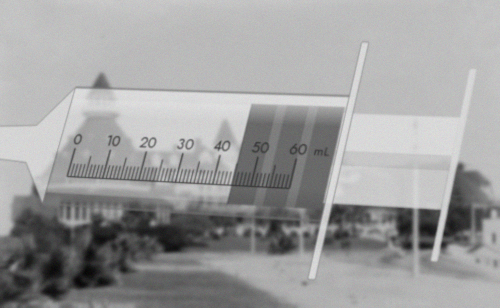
value=45 unit=mL
